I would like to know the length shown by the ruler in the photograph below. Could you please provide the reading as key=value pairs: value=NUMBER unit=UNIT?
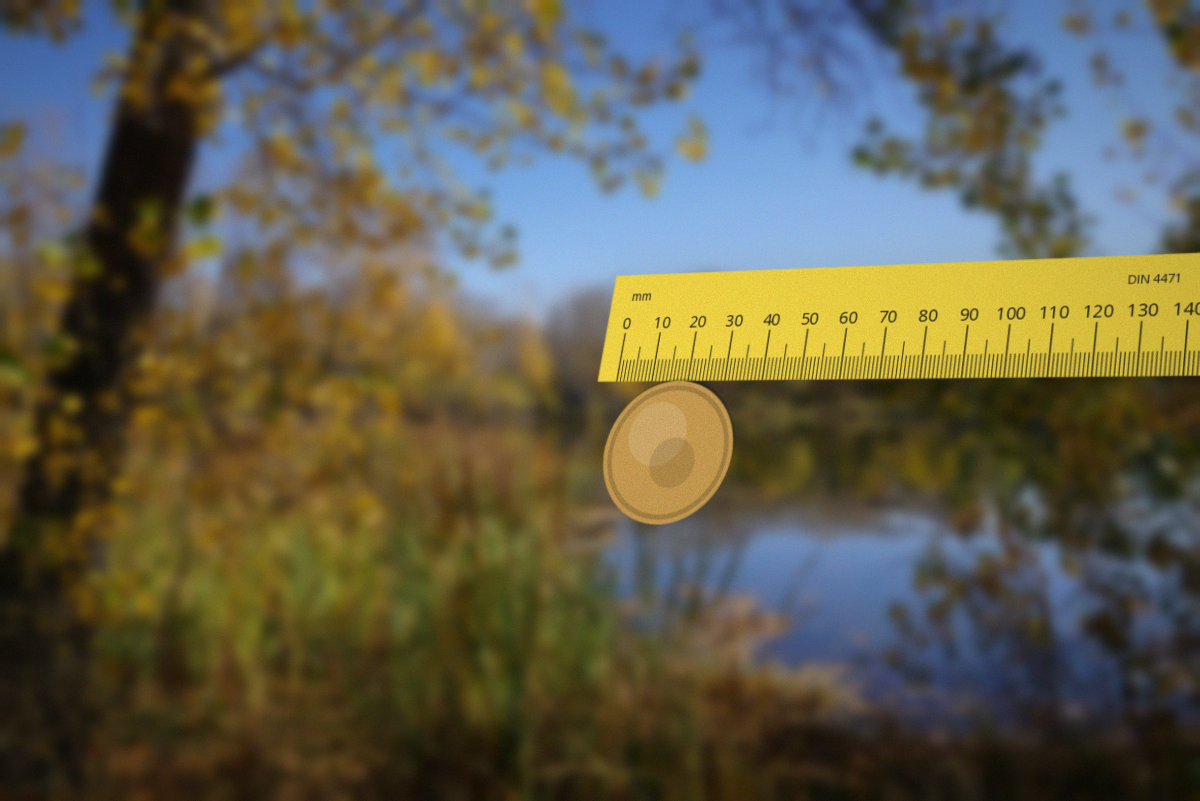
value=35 unit=mm
